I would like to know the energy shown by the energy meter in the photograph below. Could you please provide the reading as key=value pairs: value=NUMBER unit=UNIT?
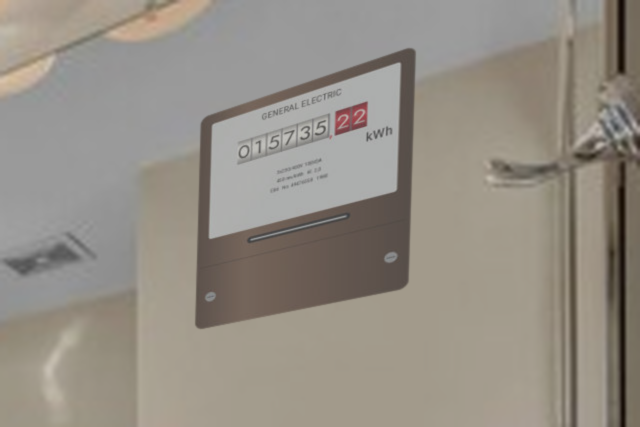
value=15735.22 unit=kWh
